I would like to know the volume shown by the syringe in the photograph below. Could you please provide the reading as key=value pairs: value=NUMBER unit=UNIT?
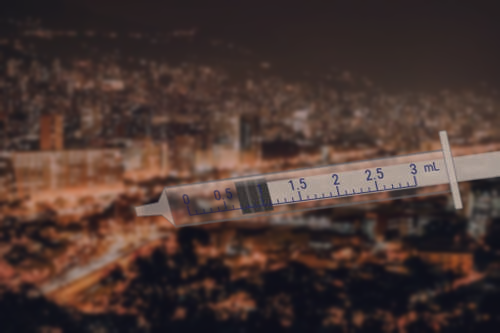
value=0.7 unit=mL
